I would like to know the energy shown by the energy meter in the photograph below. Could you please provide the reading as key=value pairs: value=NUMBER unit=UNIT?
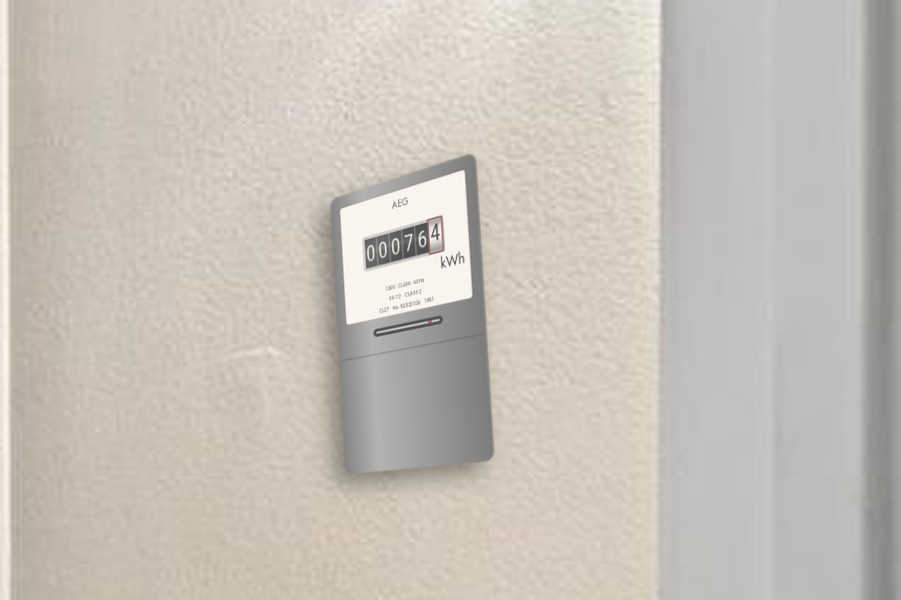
value=76.4 unit=kWh
